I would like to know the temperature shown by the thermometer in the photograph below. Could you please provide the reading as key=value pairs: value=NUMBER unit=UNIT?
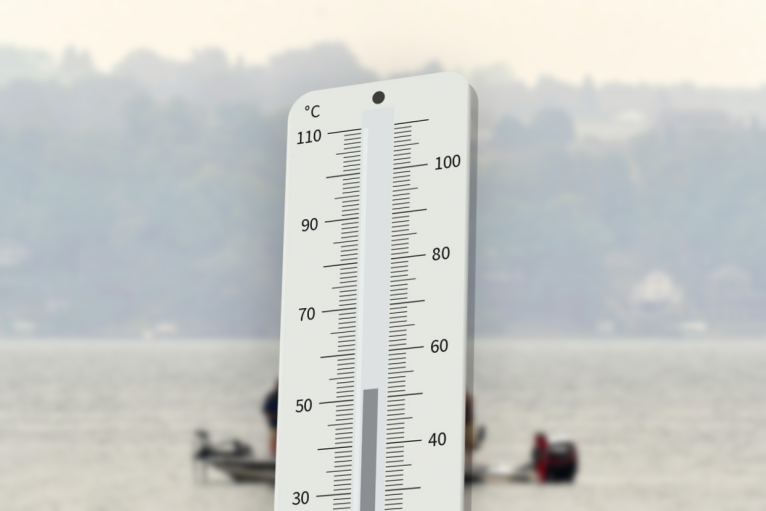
value=52 unit=°C
